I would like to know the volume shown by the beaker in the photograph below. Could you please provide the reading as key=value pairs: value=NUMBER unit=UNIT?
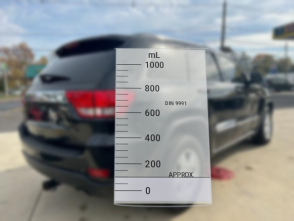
value=100 unit=mL
